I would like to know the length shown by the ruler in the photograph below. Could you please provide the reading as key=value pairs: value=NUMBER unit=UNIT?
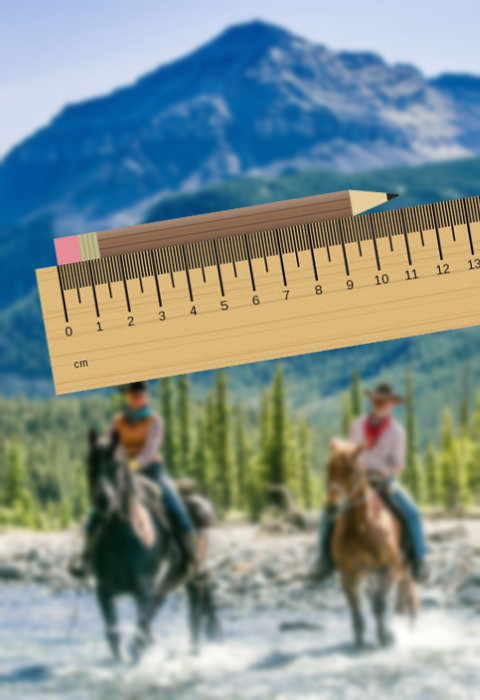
value=11 unit=cm
